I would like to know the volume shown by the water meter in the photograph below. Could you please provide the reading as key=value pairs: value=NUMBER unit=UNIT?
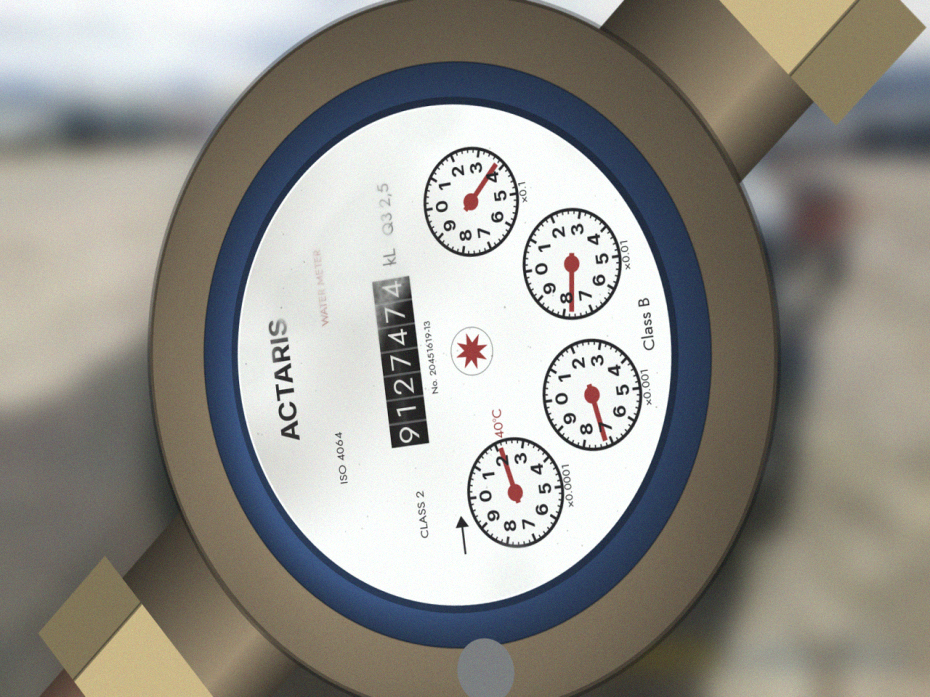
value=9127474.3772 unit=kL
